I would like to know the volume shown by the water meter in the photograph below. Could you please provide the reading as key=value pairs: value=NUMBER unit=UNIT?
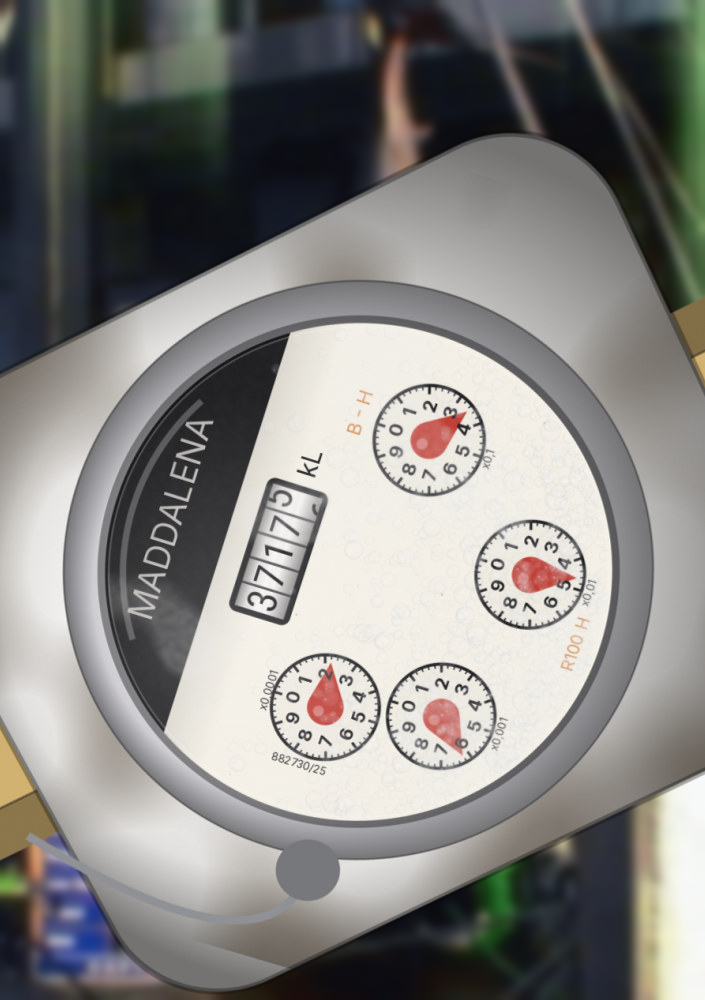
value=37175.3462 unit=kL
